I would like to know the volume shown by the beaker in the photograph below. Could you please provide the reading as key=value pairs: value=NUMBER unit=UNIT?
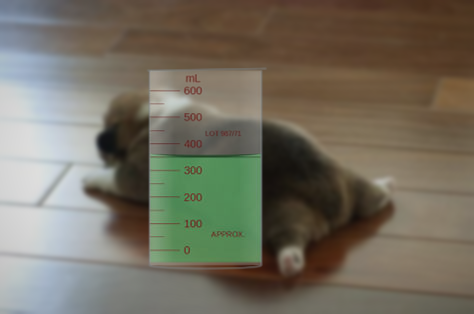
value=350 unit=mL
